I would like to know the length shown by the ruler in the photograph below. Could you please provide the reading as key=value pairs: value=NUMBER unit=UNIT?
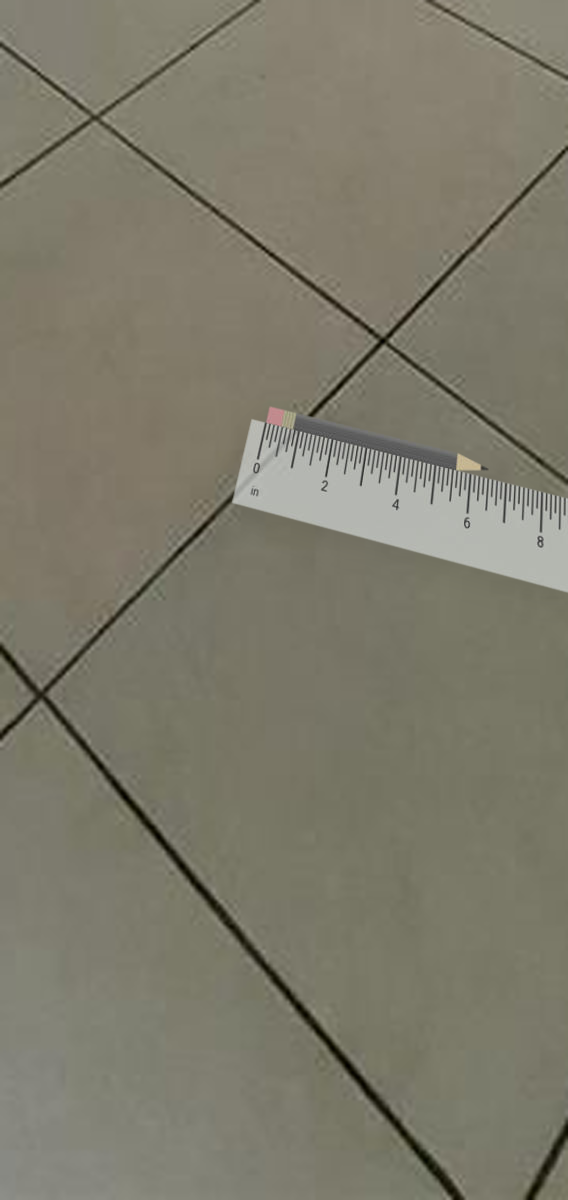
value=6.5 unit=in
